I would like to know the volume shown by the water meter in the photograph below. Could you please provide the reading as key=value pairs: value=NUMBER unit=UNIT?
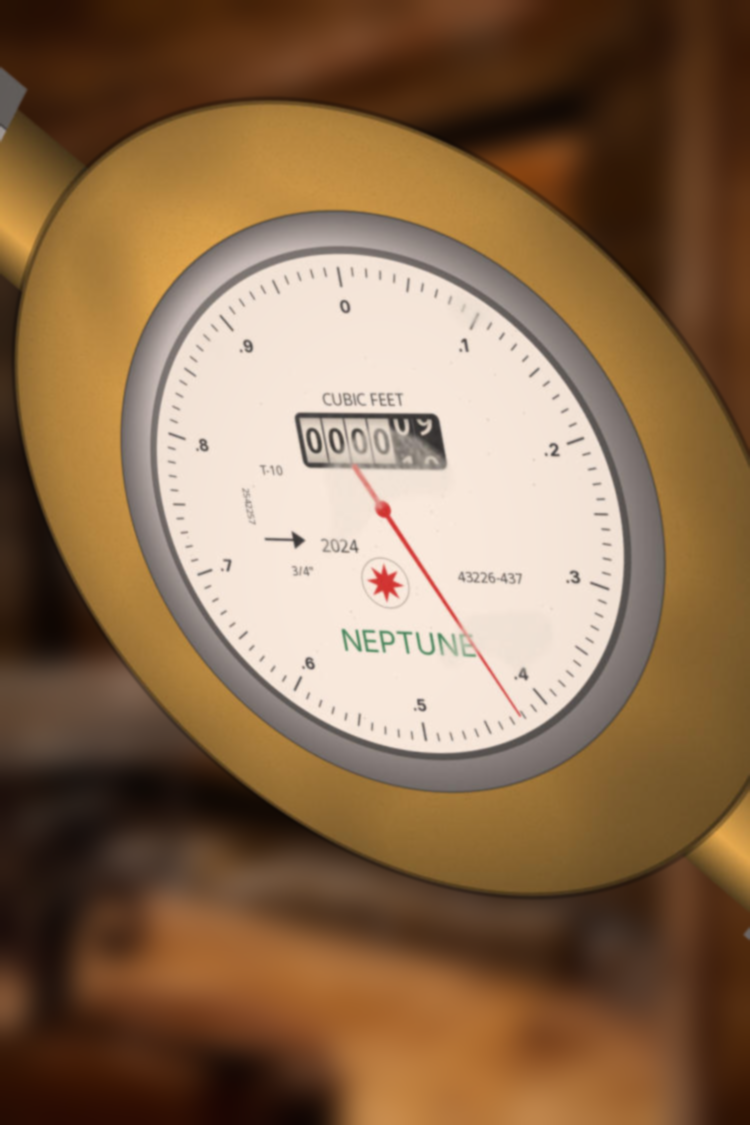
value=9.42 unit=ft³
